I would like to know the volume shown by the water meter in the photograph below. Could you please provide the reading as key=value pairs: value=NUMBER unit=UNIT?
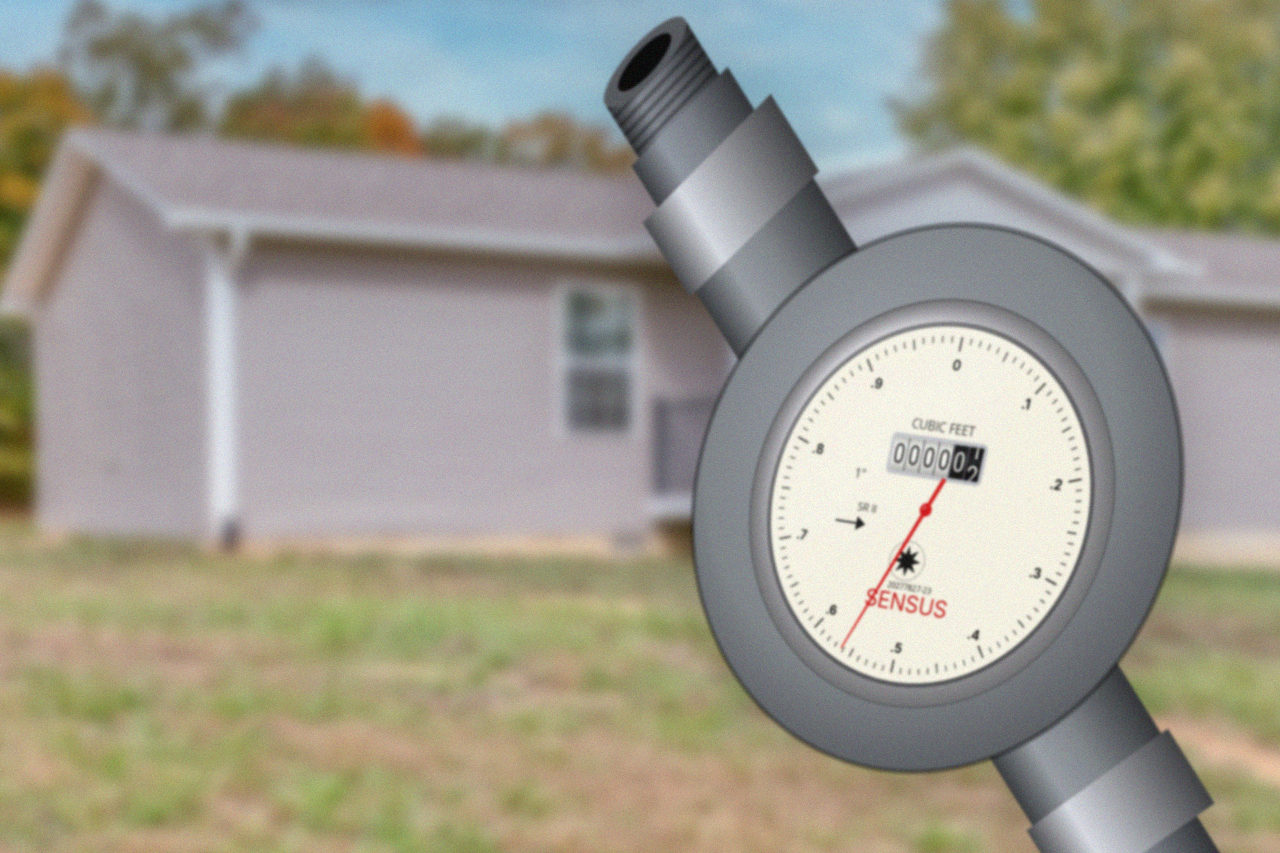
value=1.56 unit=ft³
